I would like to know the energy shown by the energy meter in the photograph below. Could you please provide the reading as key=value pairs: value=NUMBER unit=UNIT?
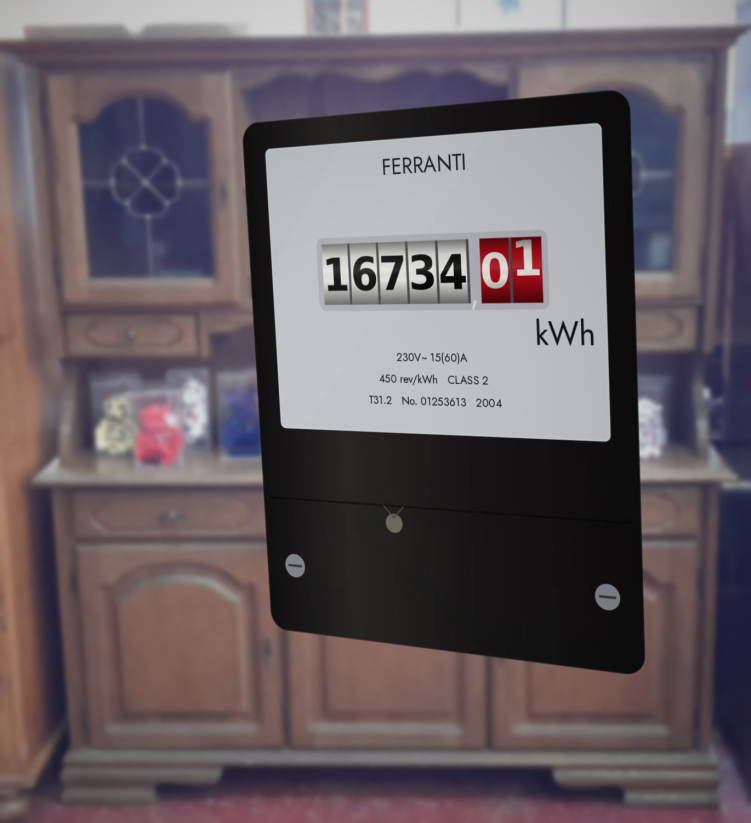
value=16734.01 unit=kWh
